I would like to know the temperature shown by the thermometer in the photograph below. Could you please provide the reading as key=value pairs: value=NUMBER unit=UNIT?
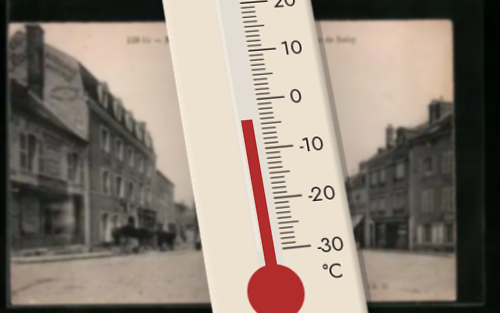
value=-4 unit=°C
